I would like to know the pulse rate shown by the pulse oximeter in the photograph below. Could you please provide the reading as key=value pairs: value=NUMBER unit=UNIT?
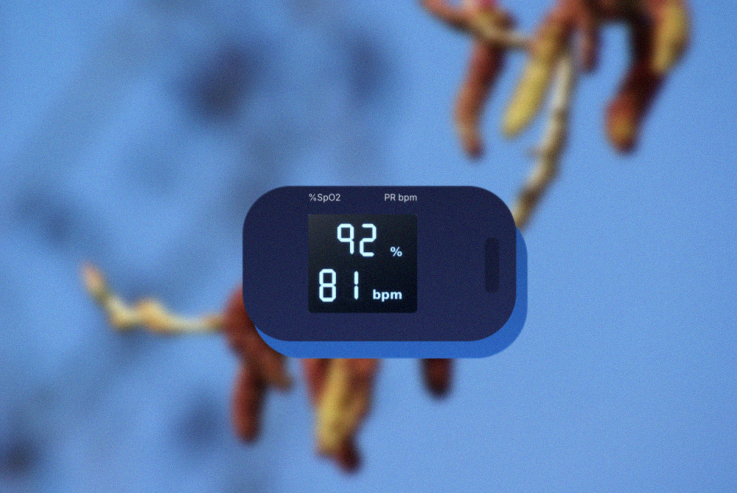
value=81 unit=bpm
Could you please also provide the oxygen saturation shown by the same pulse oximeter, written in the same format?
value=92 unit=%
